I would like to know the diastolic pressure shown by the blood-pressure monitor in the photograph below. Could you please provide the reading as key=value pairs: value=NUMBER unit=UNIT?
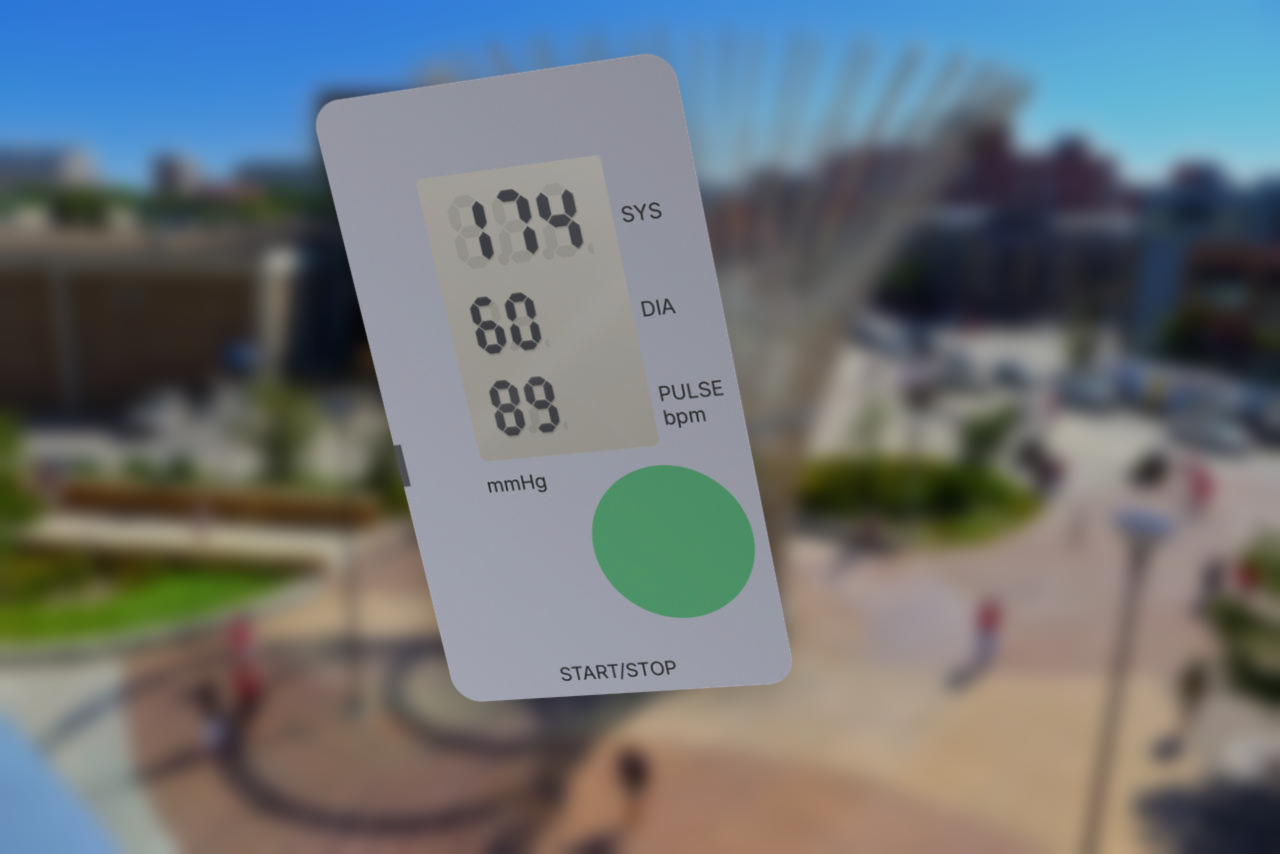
value=60 unit=mmHg
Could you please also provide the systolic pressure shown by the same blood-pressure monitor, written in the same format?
value=174 unit=mmHg
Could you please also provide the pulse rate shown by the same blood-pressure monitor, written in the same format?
value=89 unit=bpm
